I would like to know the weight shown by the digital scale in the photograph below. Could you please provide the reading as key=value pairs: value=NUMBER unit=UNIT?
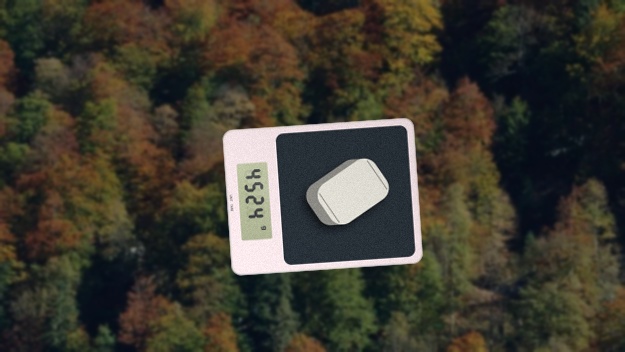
value=4524 unit=g
